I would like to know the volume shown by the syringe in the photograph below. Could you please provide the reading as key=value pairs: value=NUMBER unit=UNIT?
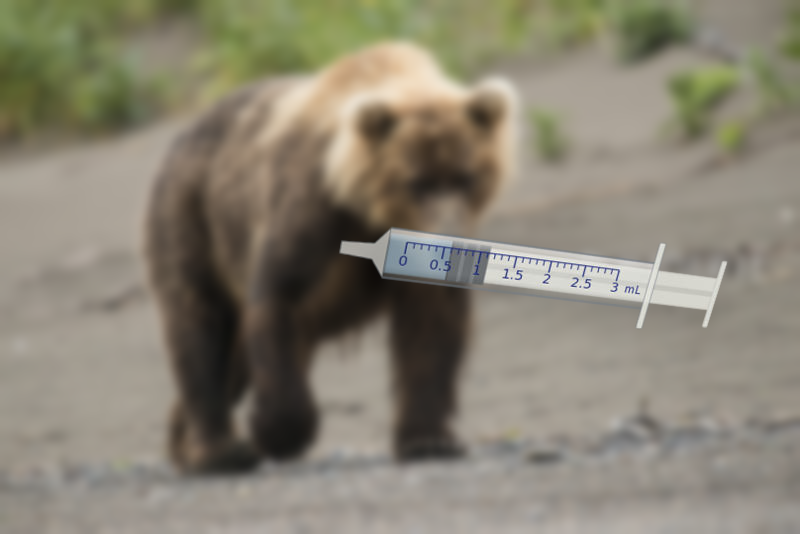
value=0.6 unit=mL
